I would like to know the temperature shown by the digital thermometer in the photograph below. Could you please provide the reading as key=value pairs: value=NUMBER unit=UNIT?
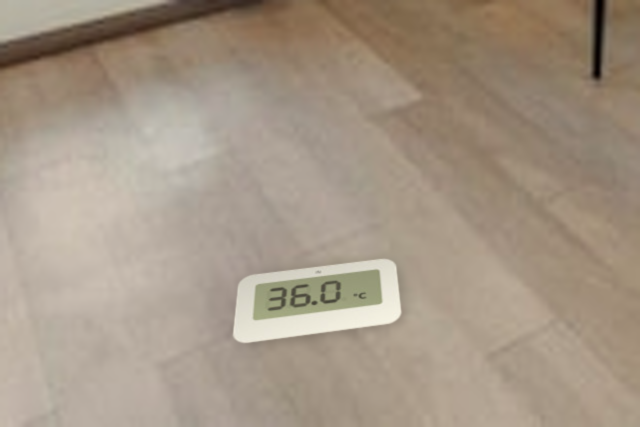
value=36.0 unit=°C
